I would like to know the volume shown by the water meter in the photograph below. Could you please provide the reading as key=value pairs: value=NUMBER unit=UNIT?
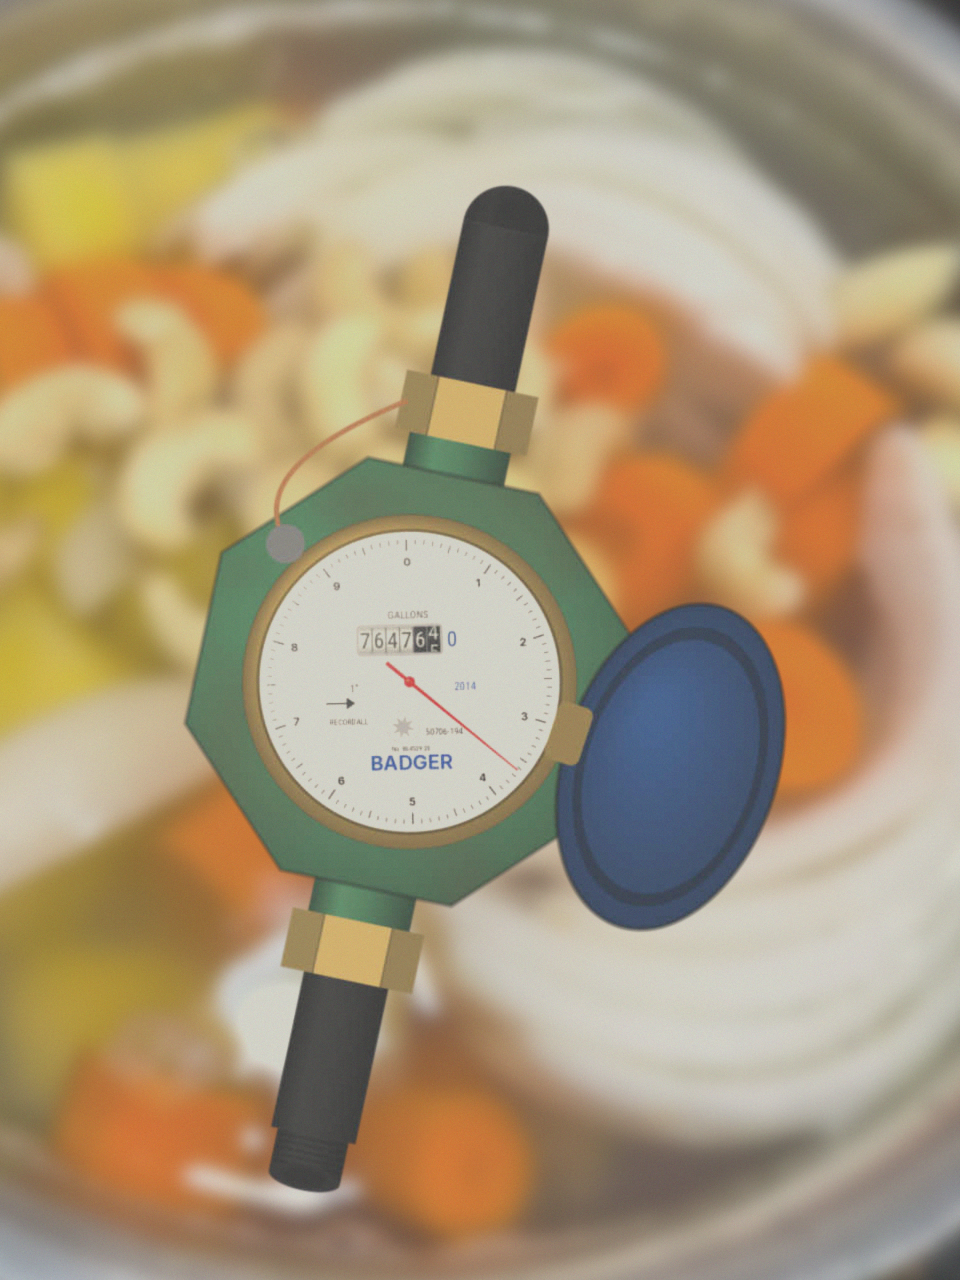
value=7647643.6 unit=gal
